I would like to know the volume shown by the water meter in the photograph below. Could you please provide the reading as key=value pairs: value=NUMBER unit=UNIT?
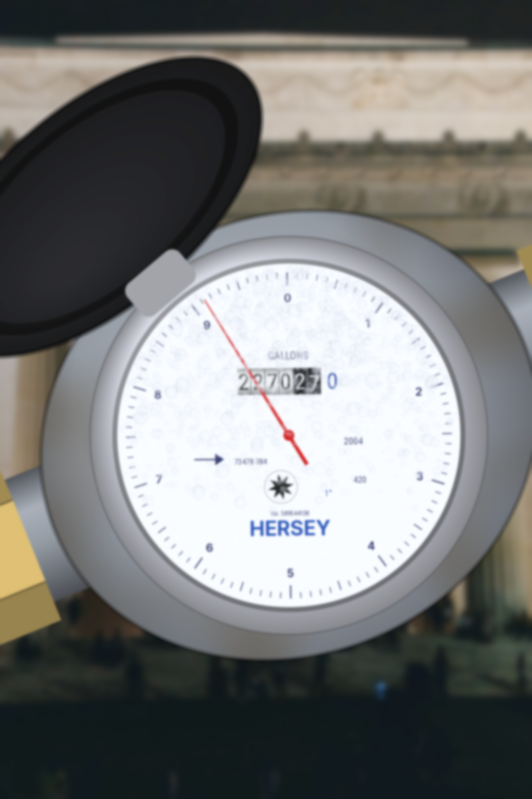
value=2270269.1 unit=gal
